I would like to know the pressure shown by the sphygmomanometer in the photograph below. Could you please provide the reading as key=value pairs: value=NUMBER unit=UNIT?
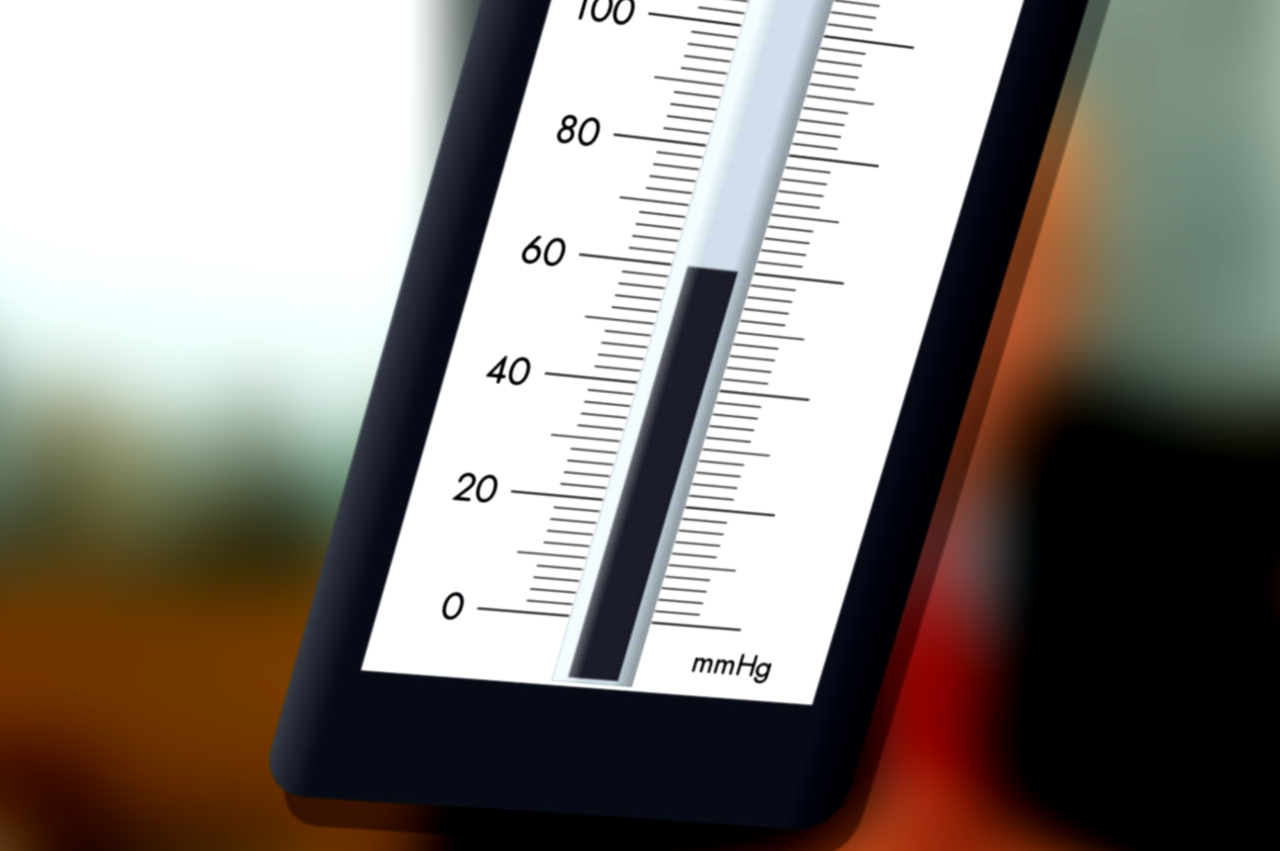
value=60 unit=mmHg
